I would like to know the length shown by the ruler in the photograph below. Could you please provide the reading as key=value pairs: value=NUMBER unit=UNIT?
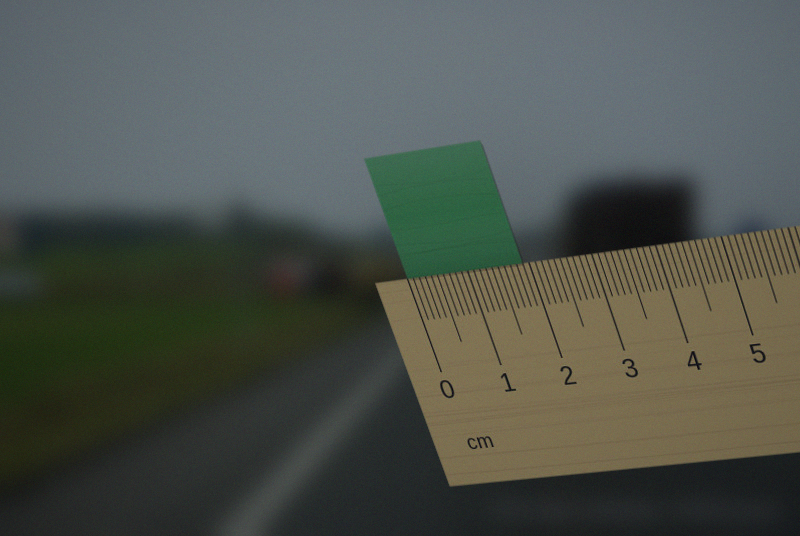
value=1.9 unit=cm
